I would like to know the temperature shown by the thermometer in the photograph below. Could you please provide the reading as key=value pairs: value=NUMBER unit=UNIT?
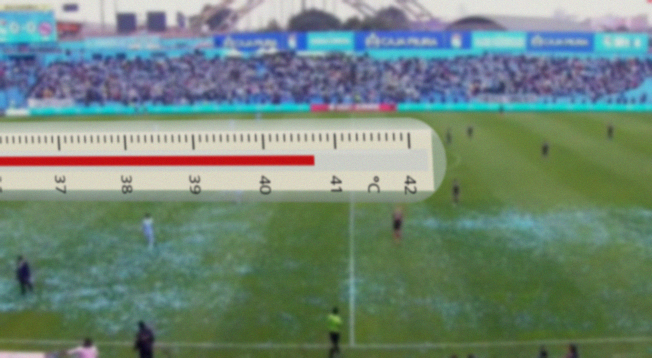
value=40.7 unit=°C
